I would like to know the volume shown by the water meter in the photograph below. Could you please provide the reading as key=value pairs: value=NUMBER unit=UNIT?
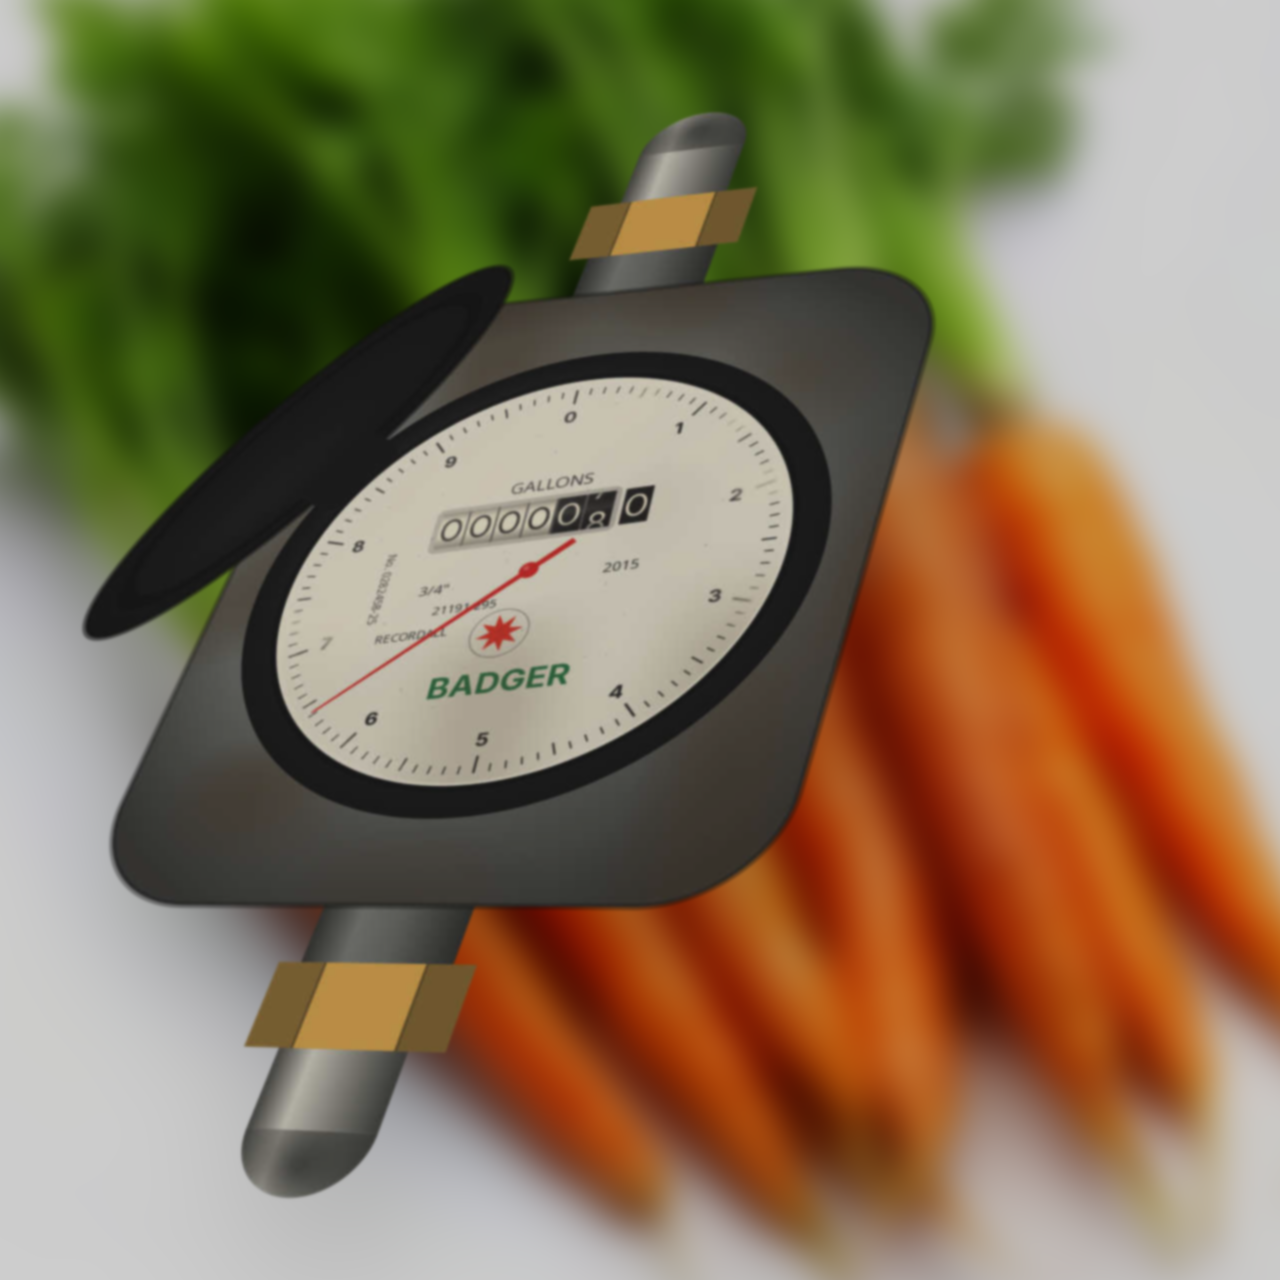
value=76.4 unit=gal
